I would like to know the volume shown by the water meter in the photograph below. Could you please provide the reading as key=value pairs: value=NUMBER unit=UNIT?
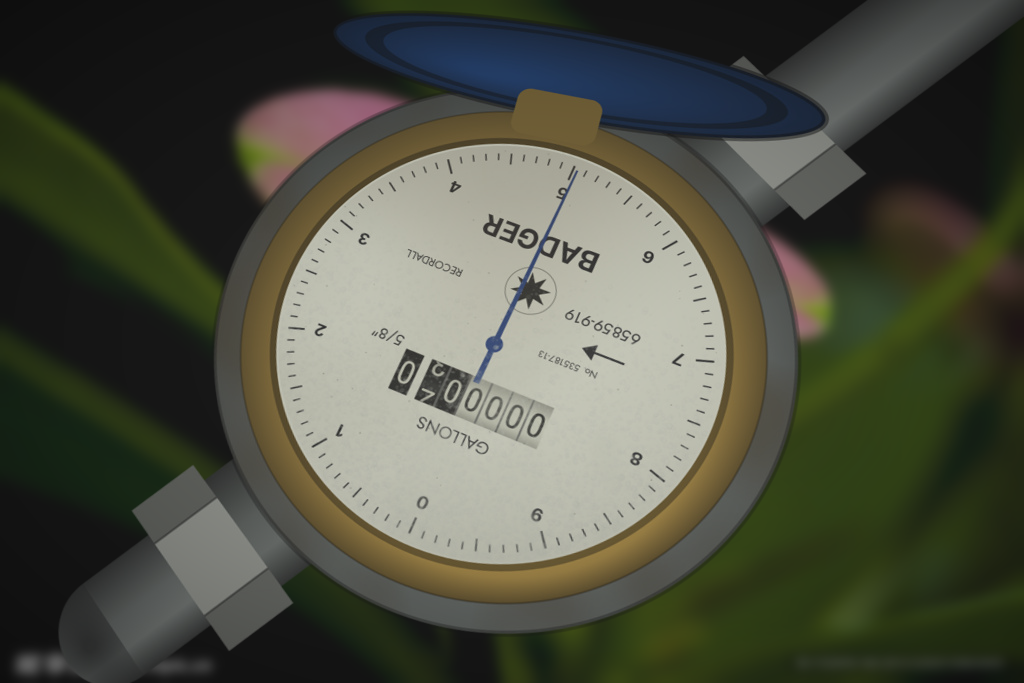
value=25.0 unit=gal
